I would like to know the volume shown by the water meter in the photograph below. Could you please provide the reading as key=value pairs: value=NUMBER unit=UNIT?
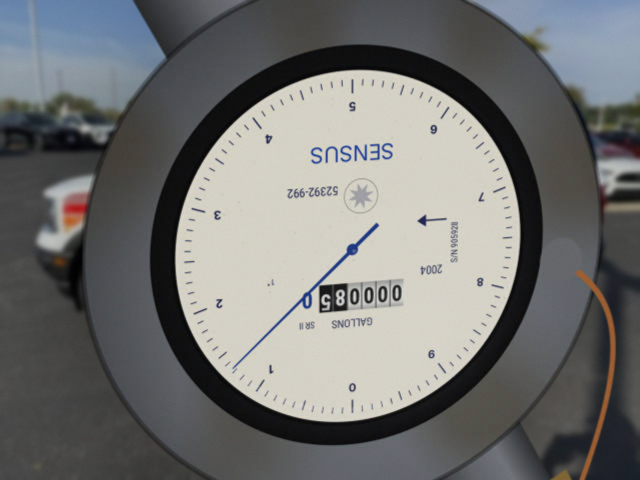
value=851.3 unit=gal
